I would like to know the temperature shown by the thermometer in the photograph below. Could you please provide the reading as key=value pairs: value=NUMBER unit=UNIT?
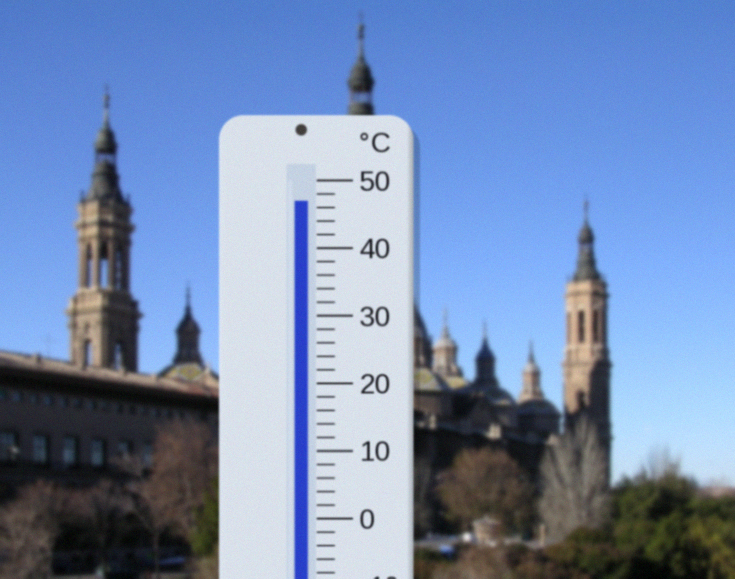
value=47 unit=°C
